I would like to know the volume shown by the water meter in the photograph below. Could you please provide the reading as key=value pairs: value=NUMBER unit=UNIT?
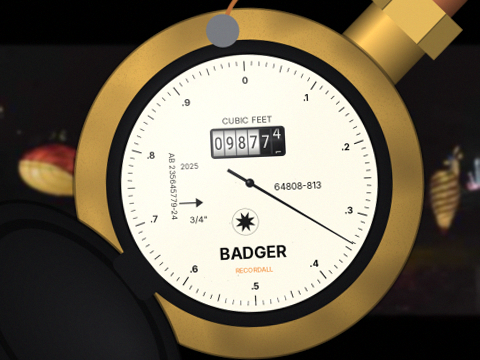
value=98774.34 unit=ft³
